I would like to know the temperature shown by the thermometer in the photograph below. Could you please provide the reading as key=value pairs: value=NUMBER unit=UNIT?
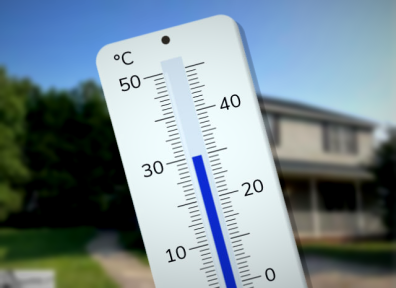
value=30 unit=°C
